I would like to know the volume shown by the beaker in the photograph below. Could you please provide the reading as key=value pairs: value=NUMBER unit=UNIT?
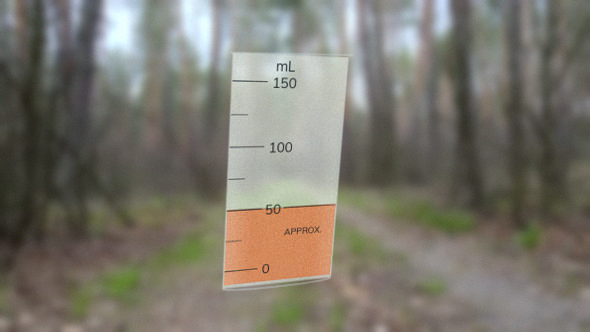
value=50 unit=mL
